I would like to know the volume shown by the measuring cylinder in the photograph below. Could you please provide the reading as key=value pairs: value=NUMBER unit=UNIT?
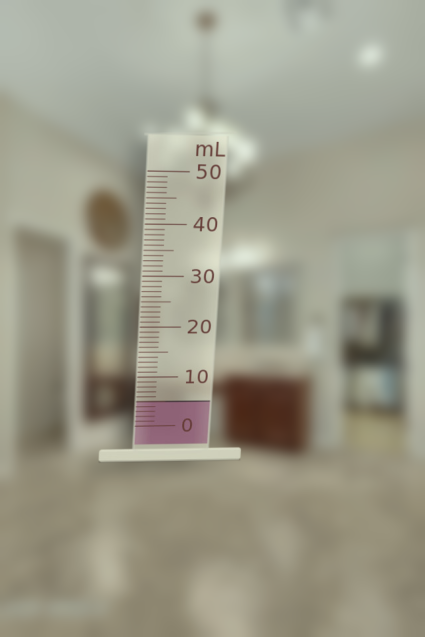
value=5 unit=mL
